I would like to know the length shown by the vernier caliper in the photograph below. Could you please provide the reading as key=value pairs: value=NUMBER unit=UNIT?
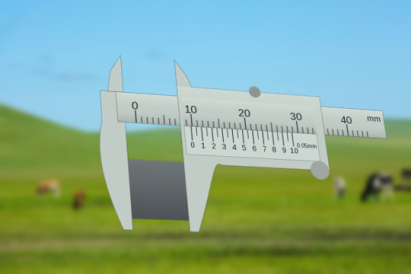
value=9.8 unit=mm
